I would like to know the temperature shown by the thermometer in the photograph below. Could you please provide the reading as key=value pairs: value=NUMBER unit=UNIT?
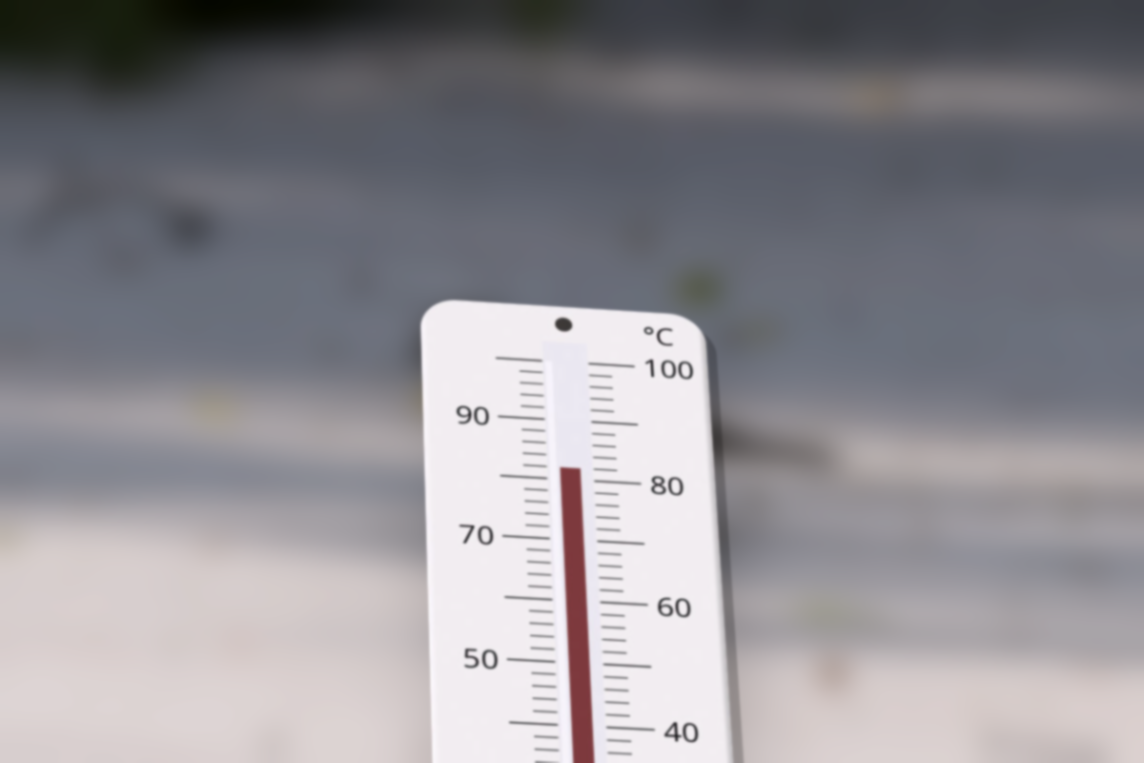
value=82 unit=°C
